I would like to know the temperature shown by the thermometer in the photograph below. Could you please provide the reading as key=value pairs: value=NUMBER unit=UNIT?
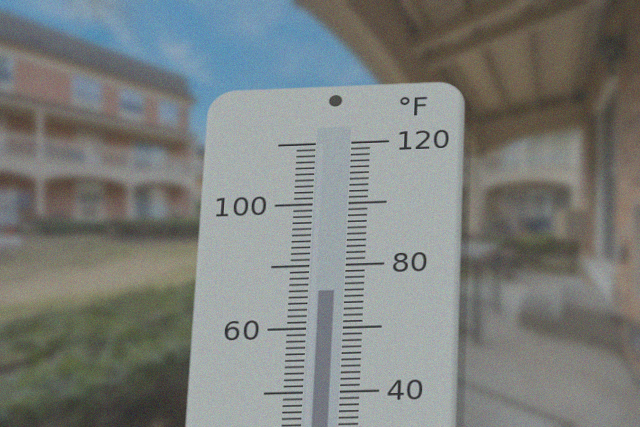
value=72 unit=°F
